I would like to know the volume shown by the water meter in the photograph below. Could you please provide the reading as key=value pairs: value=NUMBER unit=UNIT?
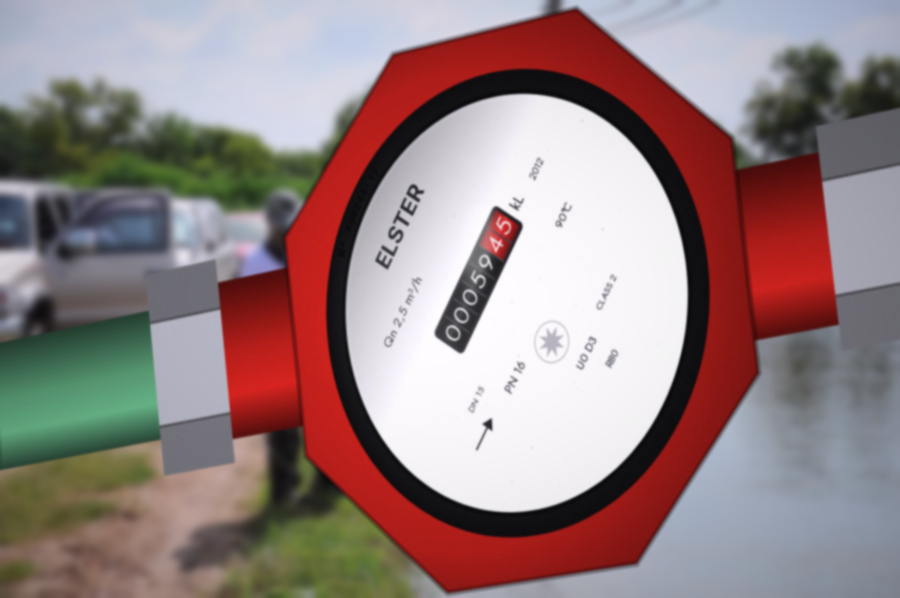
value=59.45 unit=kL
